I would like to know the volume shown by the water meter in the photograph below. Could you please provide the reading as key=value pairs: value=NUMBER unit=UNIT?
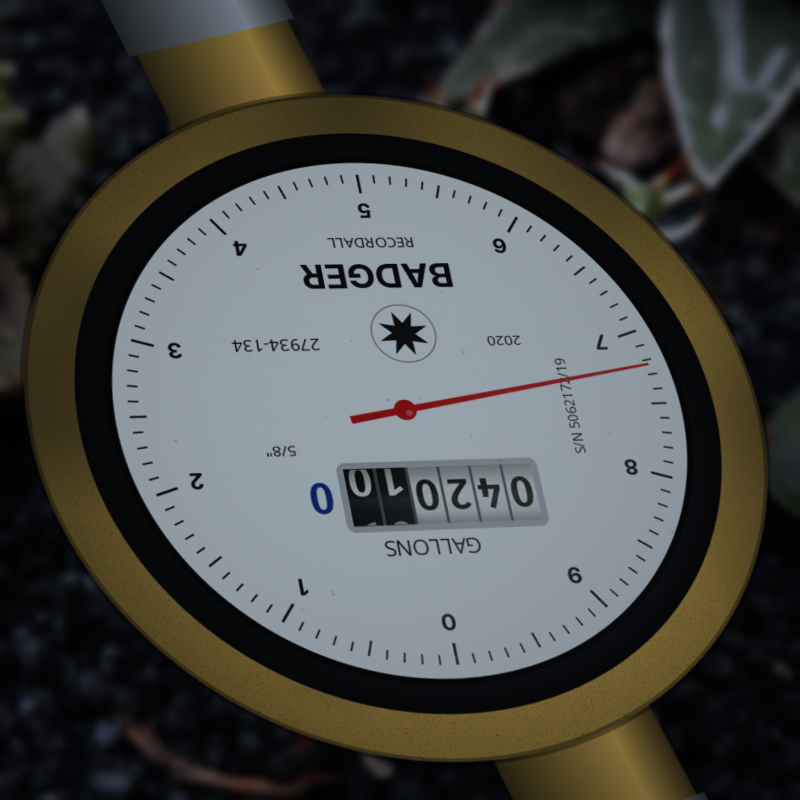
value=420097.2 unit=gal
